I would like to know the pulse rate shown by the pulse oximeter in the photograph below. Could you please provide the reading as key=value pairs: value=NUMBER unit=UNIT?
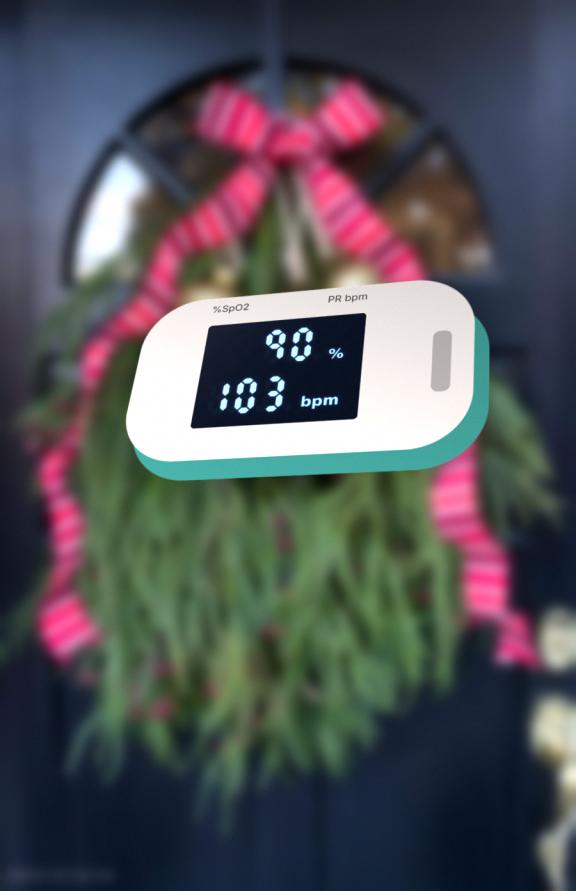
value=103 unit=bpm
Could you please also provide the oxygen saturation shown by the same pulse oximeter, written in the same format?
value=90 unit=%
